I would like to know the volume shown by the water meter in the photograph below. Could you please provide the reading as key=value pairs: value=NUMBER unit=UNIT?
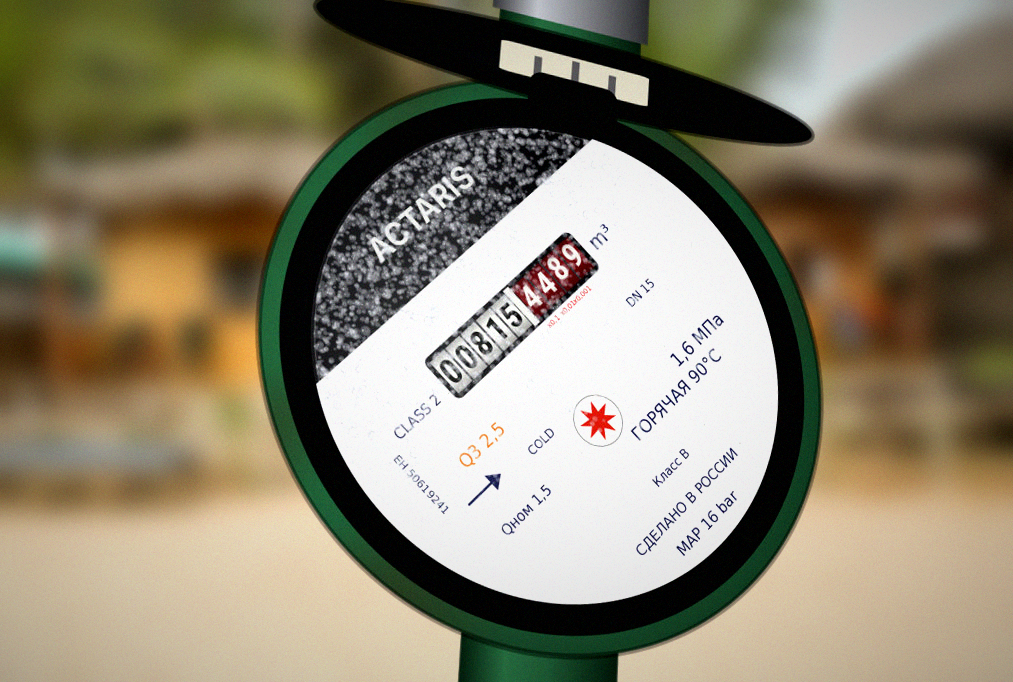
value=815.4489 unit=m³
